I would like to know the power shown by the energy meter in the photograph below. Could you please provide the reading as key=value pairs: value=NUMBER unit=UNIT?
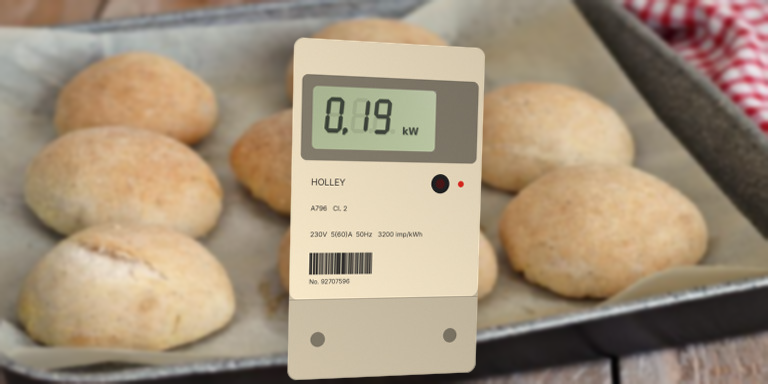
value=0.19 unit=kW
